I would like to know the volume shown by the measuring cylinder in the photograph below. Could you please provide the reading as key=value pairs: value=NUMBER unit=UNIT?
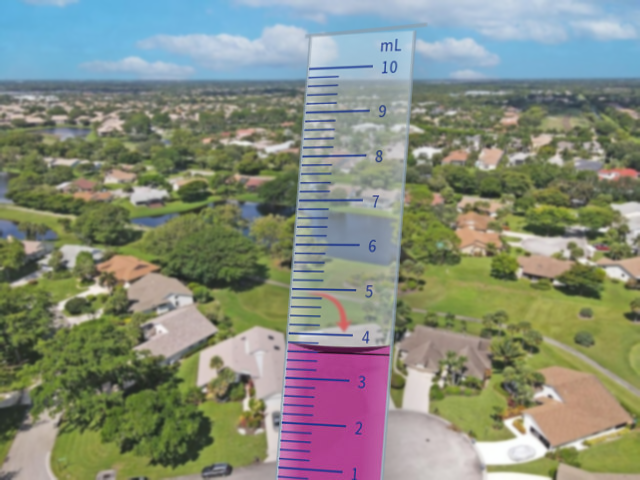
value=3.6 unit=mL
